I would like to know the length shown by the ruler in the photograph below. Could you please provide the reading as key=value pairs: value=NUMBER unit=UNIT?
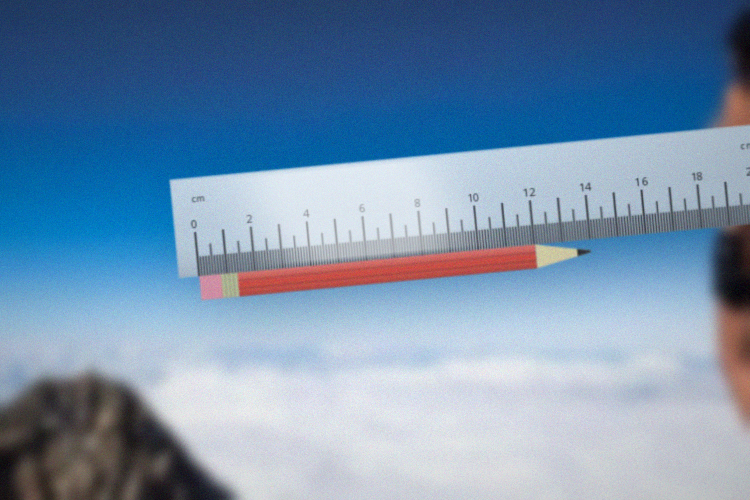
value=14 unit=cm
